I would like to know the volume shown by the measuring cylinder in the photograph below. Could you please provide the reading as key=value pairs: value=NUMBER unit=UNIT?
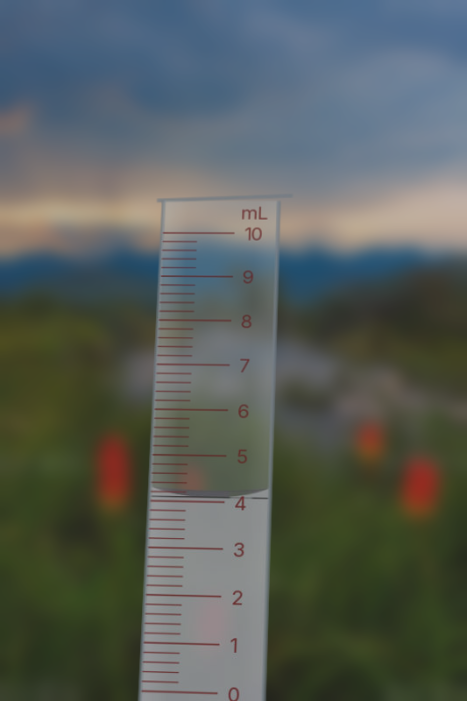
value=4.1 unit=mL
